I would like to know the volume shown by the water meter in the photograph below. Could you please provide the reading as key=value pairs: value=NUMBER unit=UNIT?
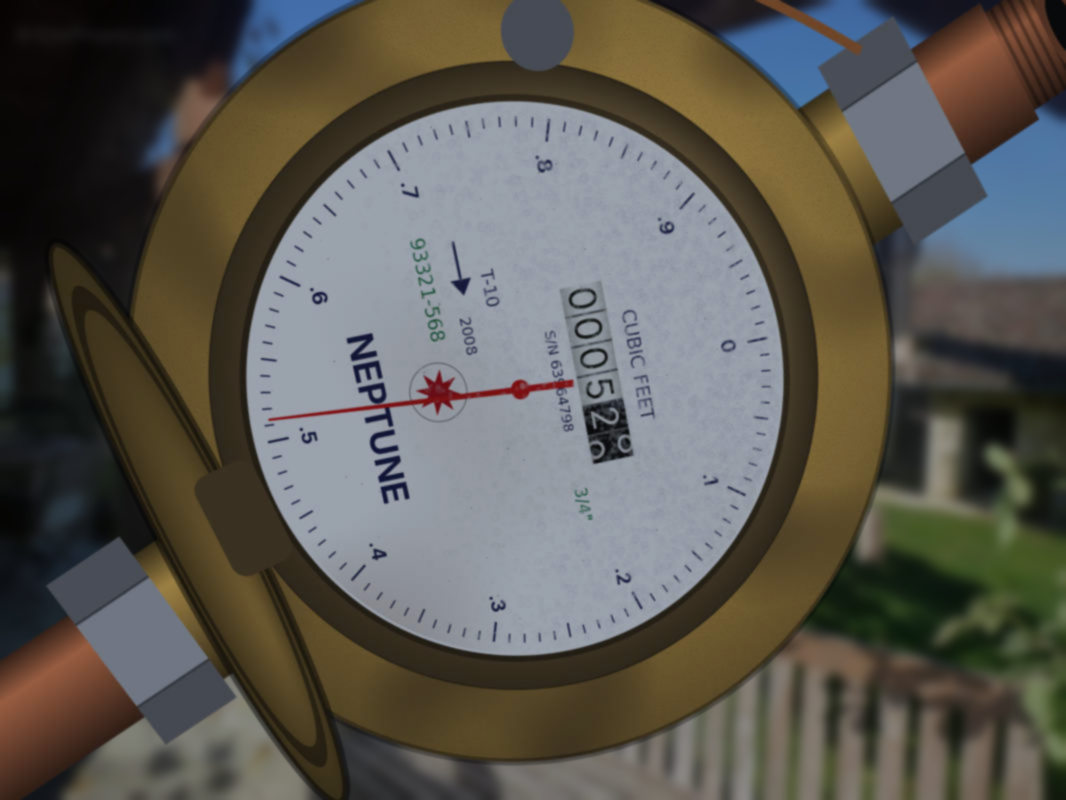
value=528.51 unit=ft³
